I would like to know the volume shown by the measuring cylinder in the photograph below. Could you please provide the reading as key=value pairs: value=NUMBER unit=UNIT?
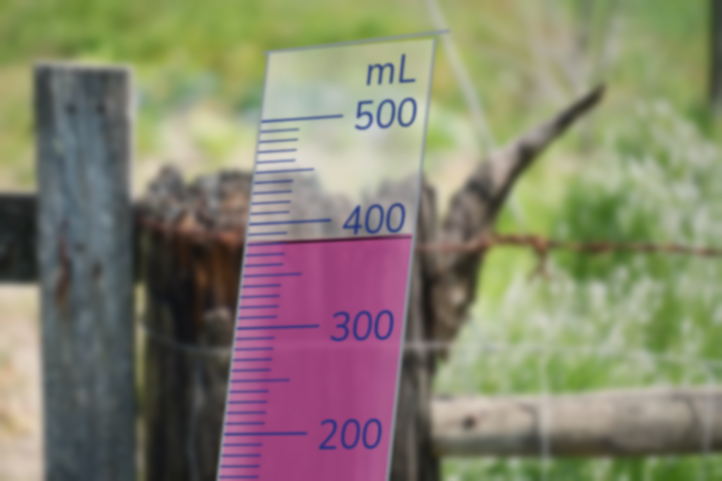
value=380 unit=mL
